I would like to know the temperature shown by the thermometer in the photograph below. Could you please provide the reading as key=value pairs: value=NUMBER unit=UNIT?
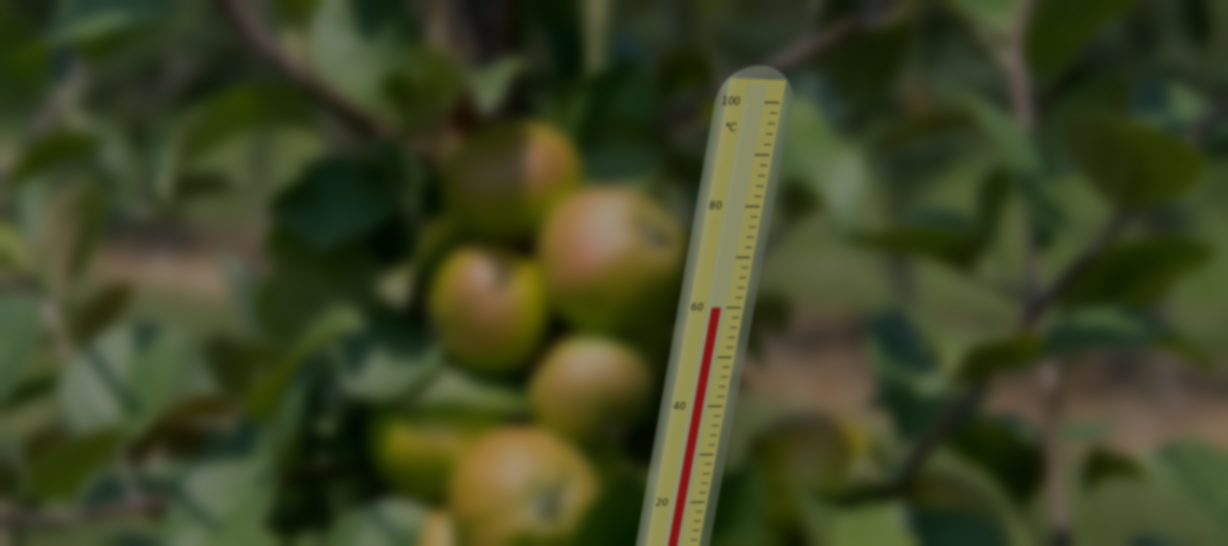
value=60 unit=°C
